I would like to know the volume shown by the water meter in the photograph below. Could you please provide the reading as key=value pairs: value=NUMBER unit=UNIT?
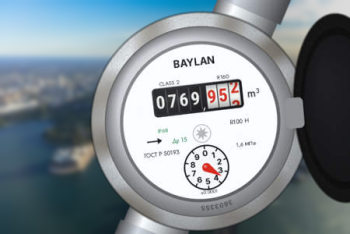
value=769.9523 unit=m³
